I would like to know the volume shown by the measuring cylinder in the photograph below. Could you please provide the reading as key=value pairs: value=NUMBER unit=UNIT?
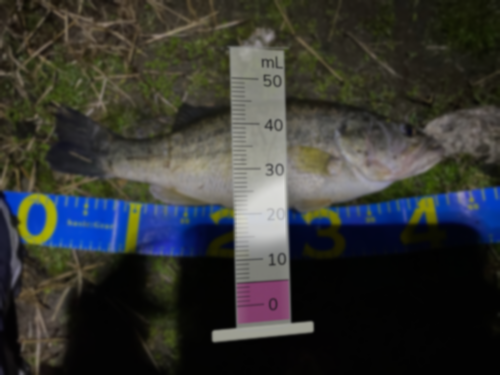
value=5 unit=mL
